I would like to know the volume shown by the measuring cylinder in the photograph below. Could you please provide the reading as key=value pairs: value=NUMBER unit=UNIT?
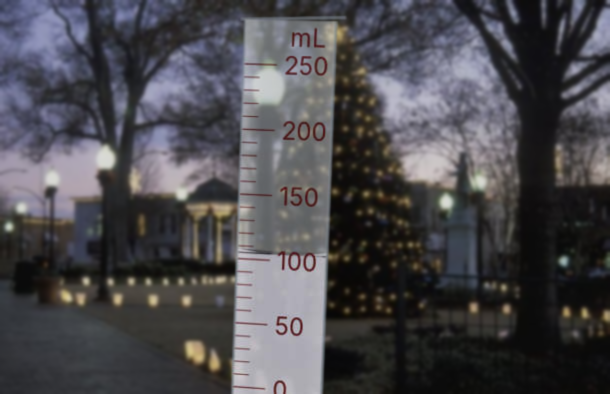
value=105 unit=mL
